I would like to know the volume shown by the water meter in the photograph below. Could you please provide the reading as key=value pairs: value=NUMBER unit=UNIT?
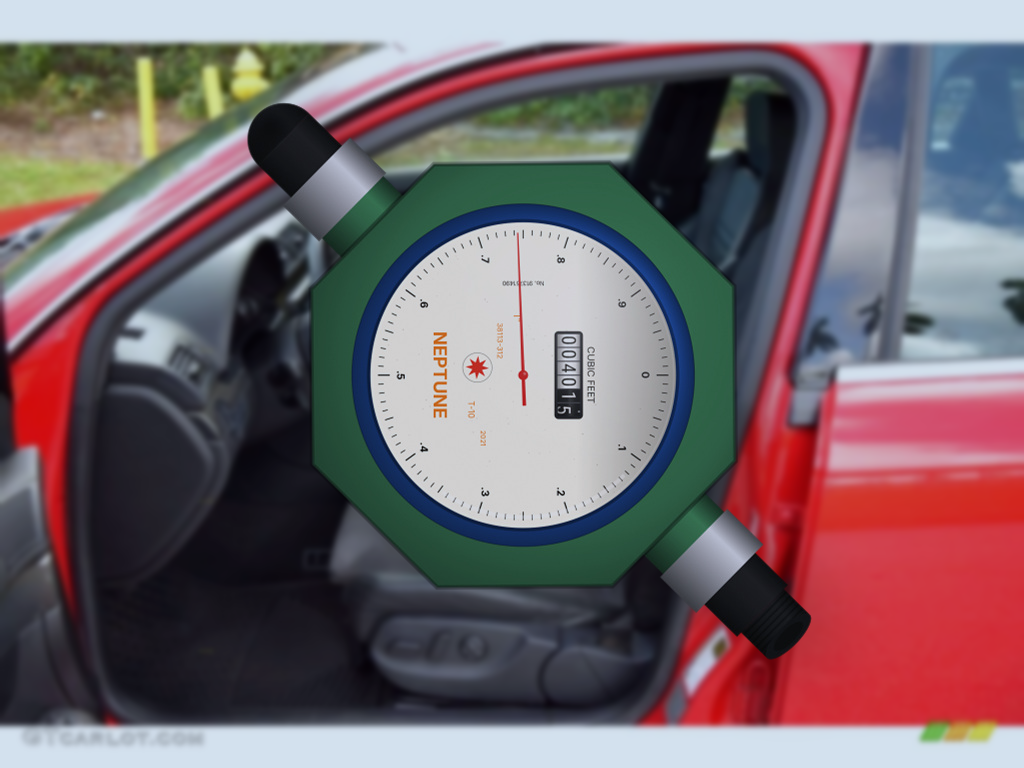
value=4014.74 unit=ft³
